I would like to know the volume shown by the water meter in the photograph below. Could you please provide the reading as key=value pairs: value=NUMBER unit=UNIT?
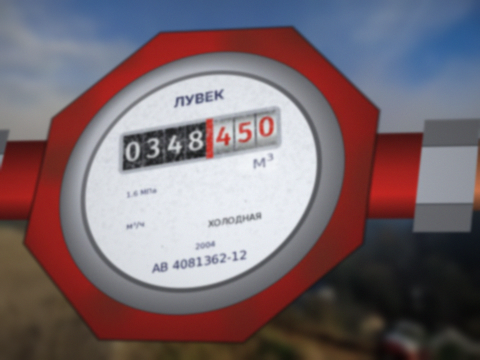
value=348.450 unit=m³
